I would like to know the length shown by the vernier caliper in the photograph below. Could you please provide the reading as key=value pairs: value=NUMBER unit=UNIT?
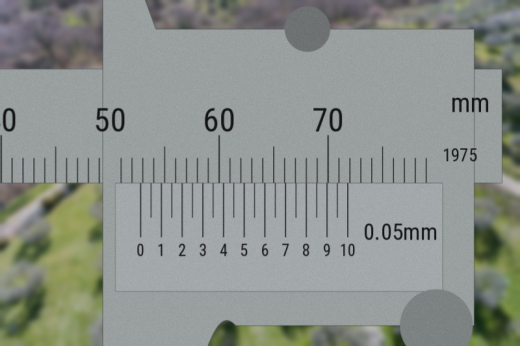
value=52.8 unit=mm
